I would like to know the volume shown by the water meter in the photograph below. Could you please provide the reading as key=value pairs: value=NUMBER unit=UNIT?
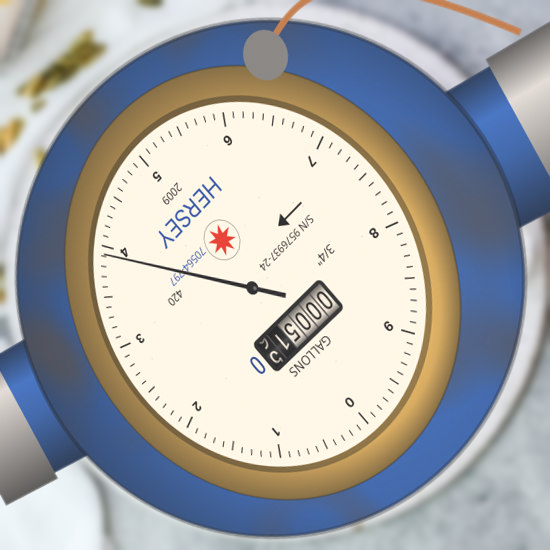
value=5153.9 unit=gal
